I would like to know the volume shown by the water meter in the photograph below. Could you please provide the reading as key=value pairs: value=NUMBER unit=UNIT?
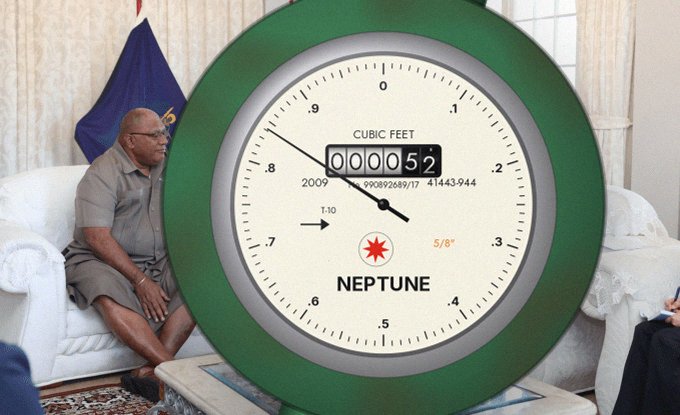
value=51.84 unit=ft³
